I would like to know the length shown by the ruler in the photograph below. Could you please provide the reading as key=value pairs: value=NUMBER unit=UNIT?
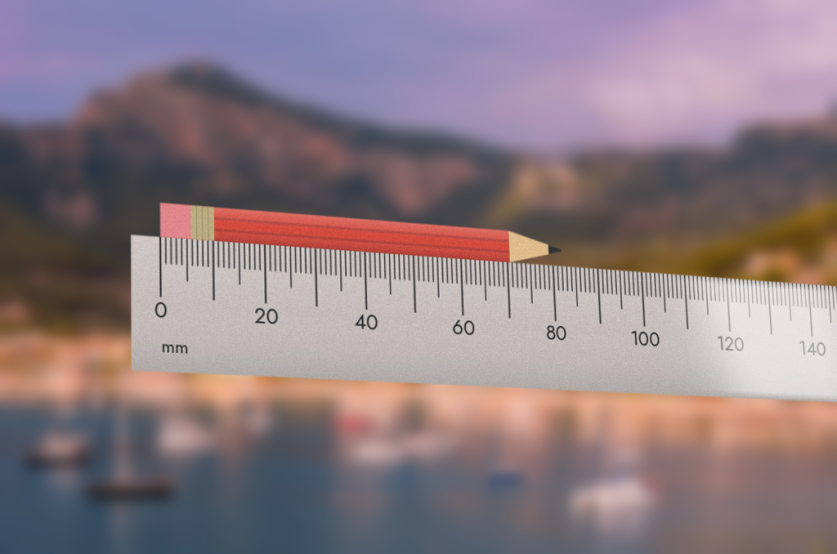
value=82 unit=mm
